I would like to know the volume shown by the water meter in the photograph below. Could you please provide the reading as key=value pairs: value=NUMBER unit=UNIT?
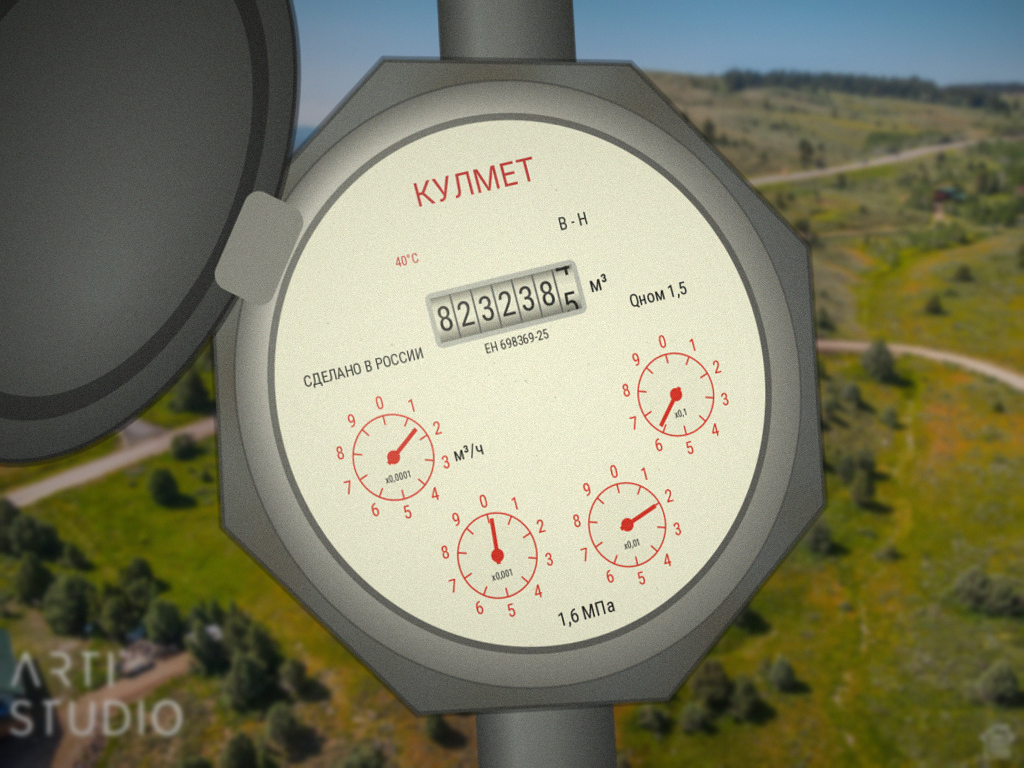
value=8232384.6201 unit=m³
